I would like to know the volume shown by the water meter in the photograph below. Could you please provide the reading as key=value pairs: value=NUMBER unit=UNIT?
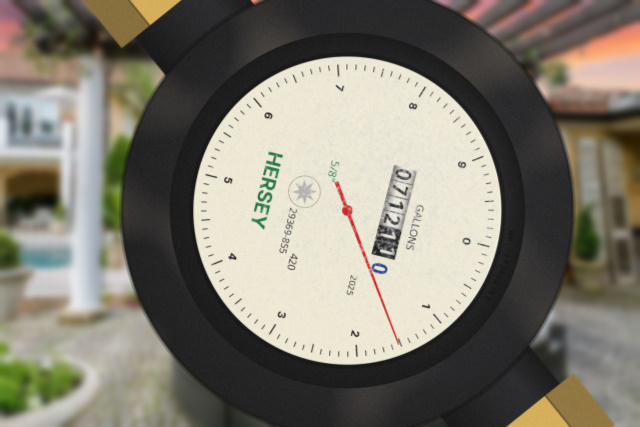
value=712111.5 unit=gal
